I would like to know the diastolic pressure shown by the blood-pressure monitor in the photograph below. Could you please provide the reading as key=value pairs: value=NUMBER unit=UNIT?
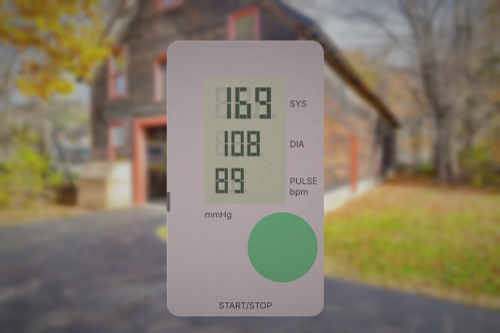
value=108 unit=mmHg
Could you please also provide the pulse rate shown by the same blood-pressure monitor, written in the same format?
value=89 unit=bpm
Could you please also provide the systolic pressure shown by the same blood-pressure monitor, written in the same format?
value=169 unit=mmHg
